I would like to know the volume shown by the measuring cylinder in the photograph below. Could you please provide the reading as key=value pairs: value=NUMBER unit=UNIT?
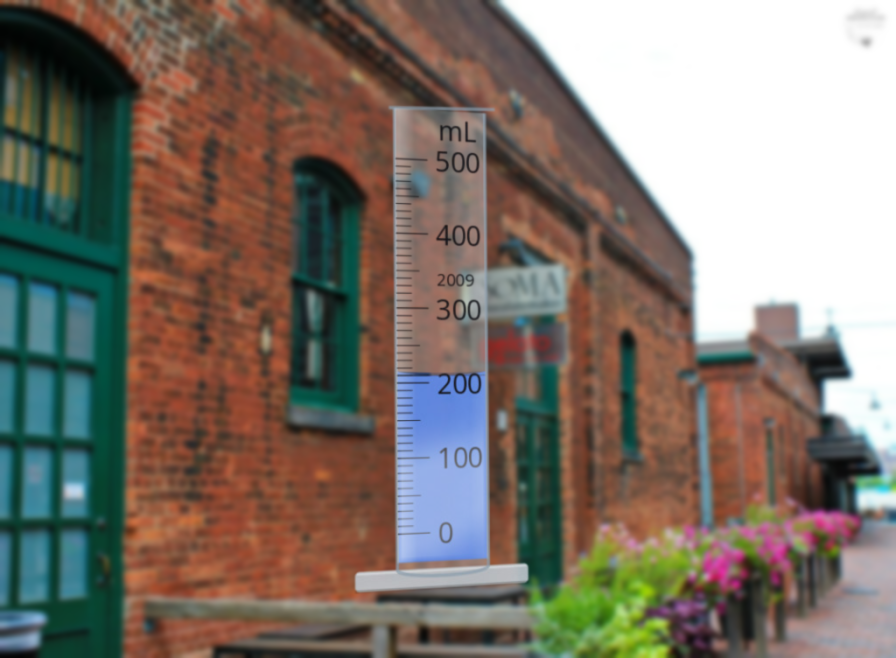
value=210 unit=mL
